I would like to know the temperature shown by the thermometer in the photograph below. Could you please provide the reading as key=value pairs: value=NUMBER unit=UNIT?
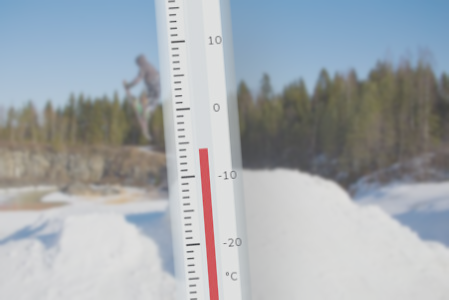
value=-6 unit=°C
